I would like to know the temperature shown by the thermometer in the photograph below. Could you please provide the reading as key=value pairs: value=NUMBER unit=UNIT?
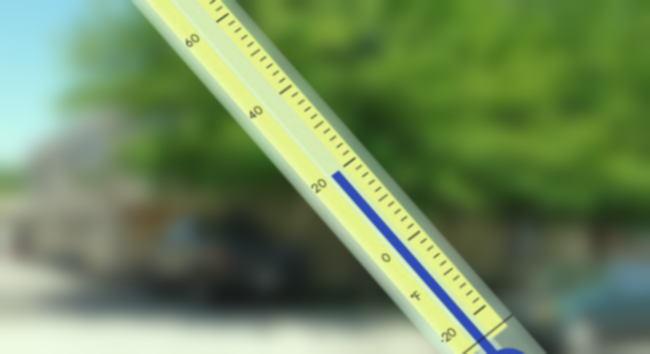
value=20 unit=°F
